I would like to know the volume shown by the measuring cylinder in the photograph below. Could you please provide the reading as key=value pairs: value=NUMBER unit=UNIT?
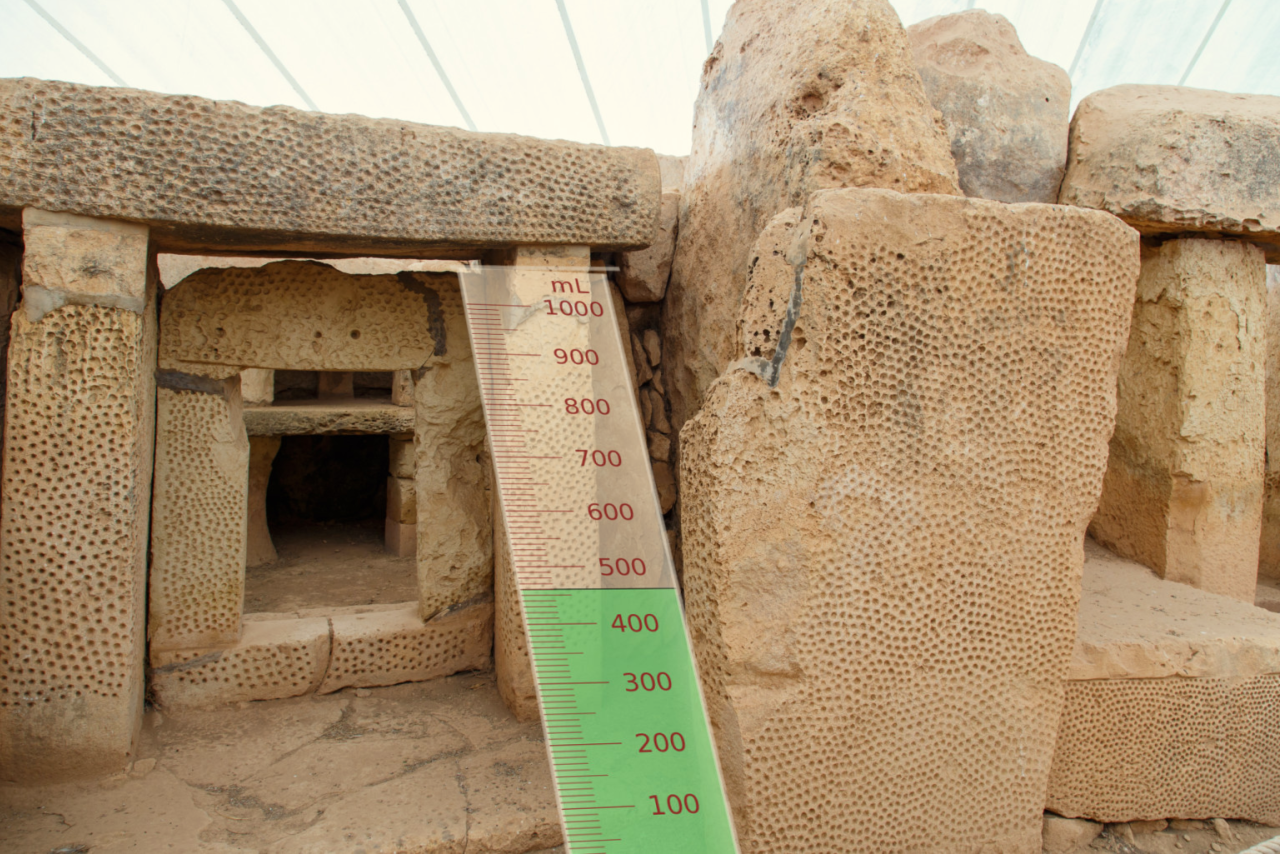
value=460 unit=mL
